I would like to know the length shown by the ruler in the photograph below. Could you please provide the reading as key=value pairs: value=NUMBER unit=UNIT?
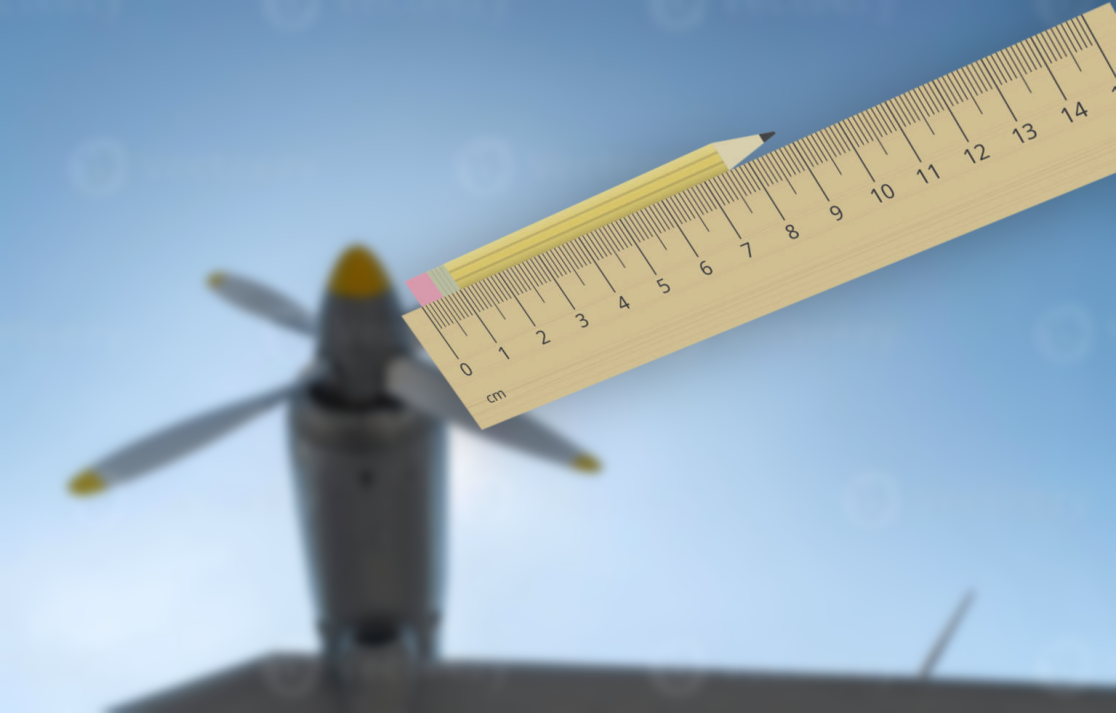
value=8.8 unit=cm
